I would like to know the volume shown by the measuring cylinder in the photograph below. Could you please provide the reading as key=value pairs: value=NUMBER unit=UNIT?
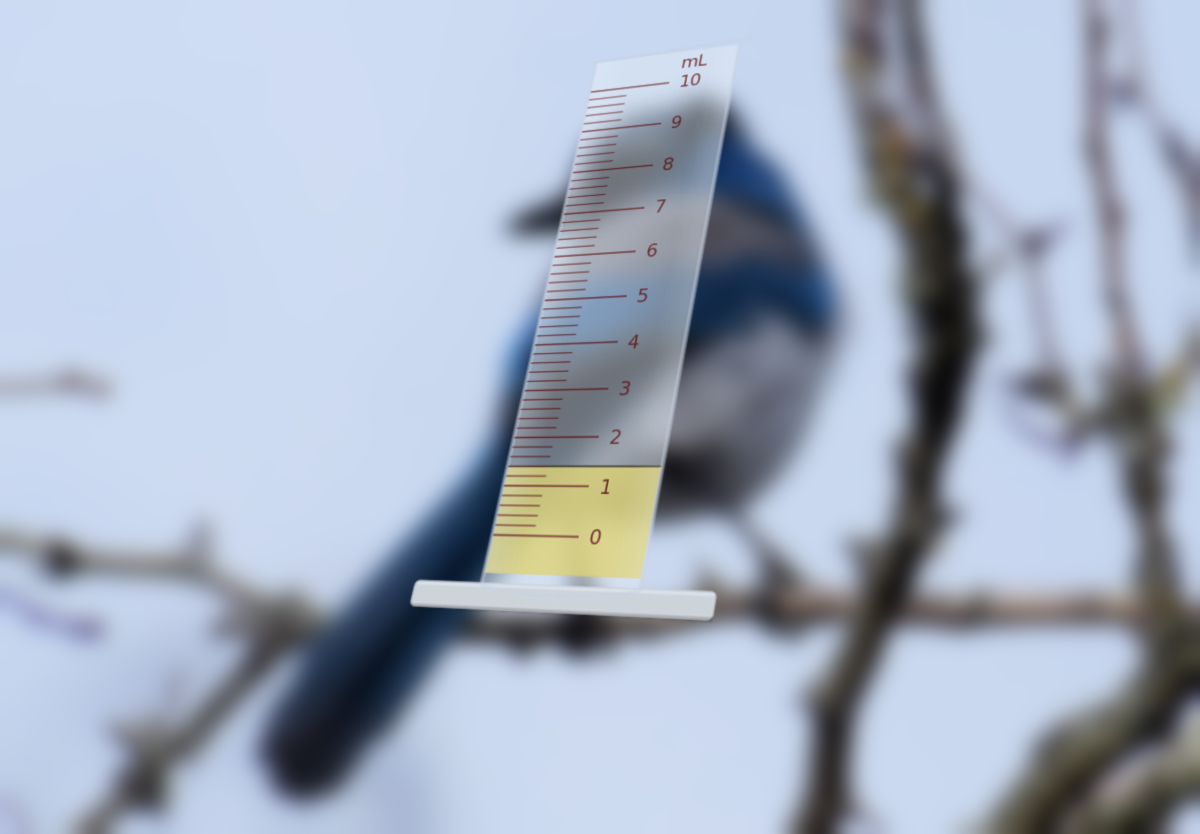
value=1.4 unit=mL
